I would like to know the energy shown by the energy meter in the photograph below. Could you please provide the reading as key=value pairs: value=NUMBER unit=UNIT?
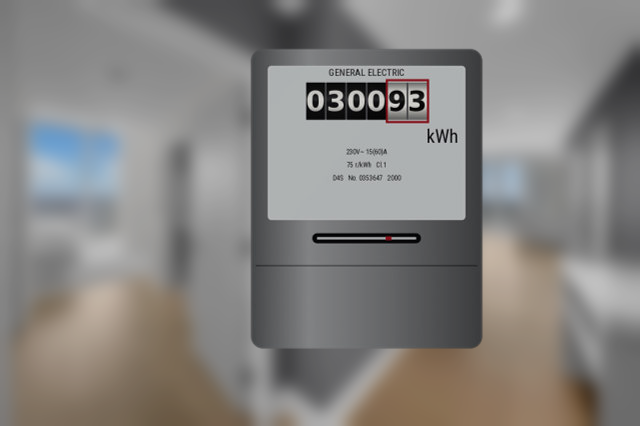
value=300.93 unit=kWh
